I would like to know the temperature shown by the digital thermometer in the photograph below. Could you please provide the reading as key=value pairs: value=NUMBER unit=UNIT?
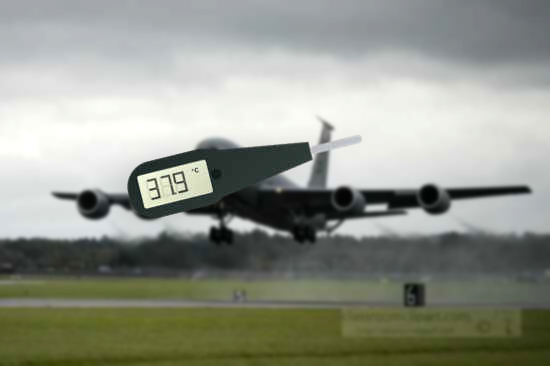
value=37.9 unit=°C
